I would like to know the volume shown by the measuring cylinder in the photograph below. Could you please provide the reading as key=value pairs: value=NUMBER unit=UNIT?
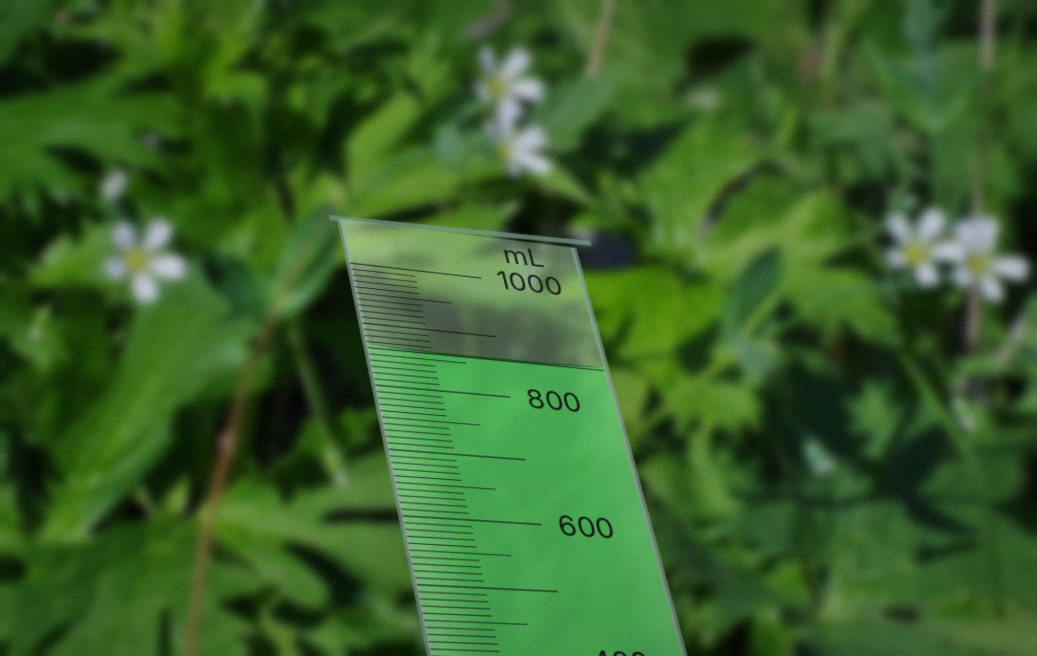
value=860 unit=mL
